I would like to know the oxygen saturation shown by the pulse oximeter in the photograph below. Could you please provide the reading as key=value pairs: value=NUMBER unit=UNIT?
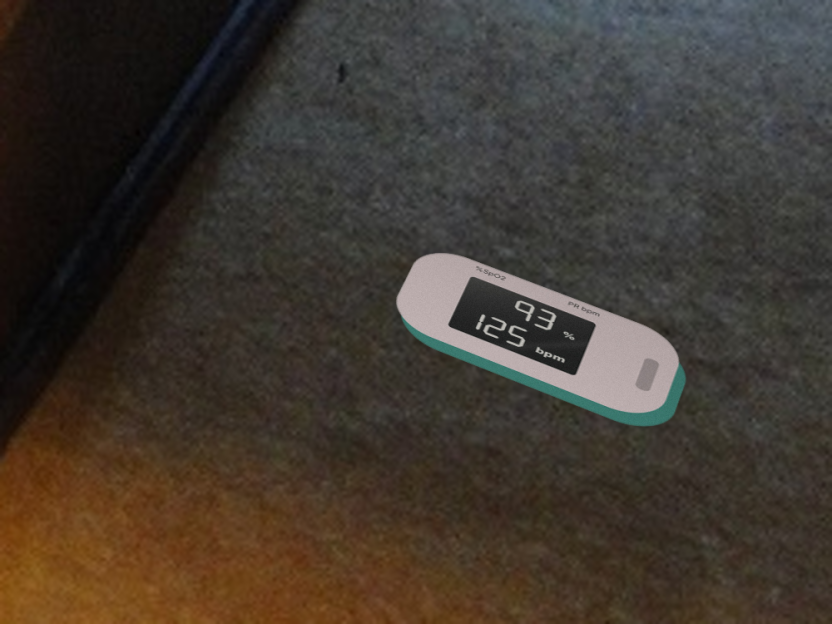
value=93 unit=%
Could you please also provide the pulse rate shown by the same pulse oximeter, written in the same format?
value=125 unit=bpm
